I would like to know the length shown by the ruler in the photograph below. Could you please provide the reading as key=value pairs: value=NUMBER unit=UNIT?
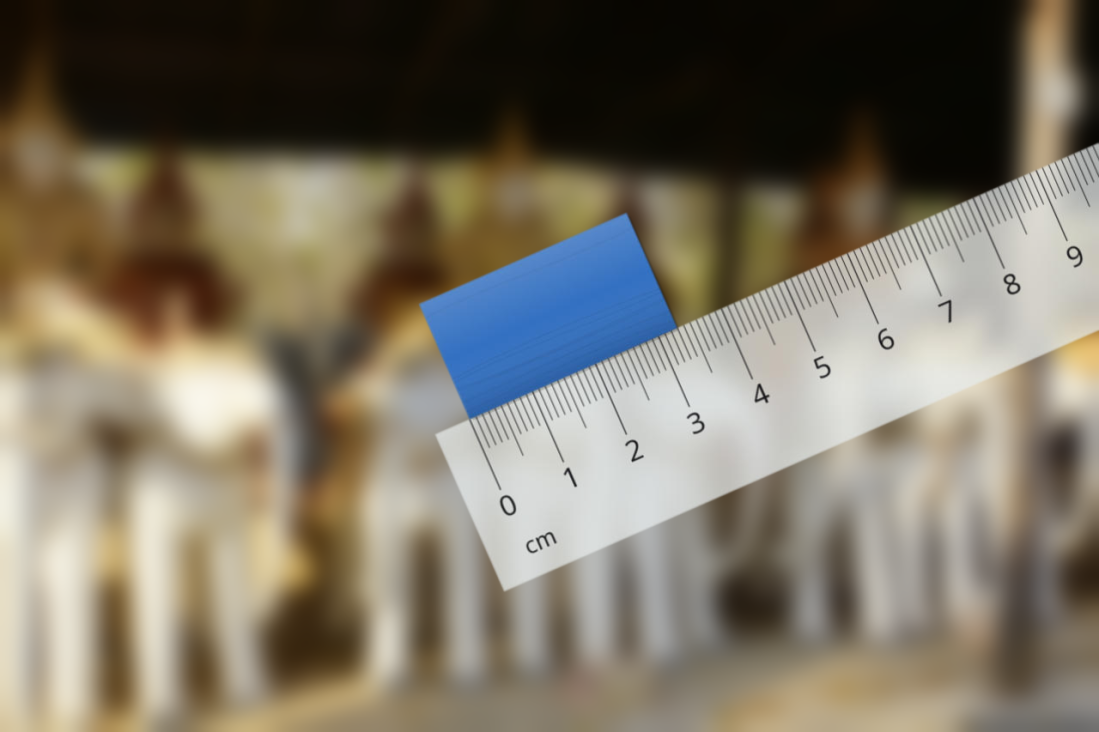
value=3.3 unit=cm
